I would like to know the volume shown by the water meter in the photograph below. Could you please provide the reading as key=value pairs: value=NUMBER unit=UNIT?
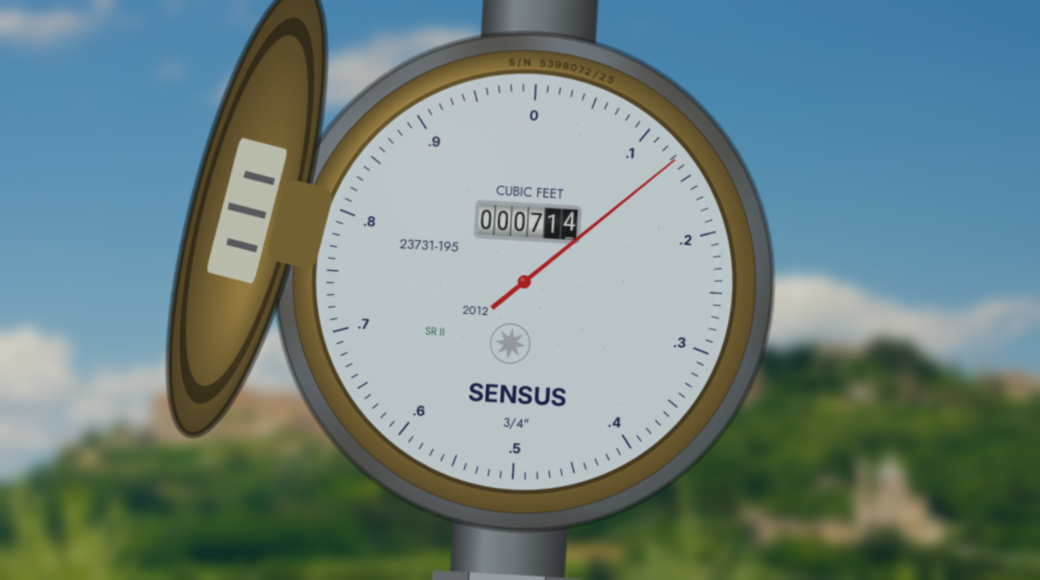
value=714.13 unit=ft³
